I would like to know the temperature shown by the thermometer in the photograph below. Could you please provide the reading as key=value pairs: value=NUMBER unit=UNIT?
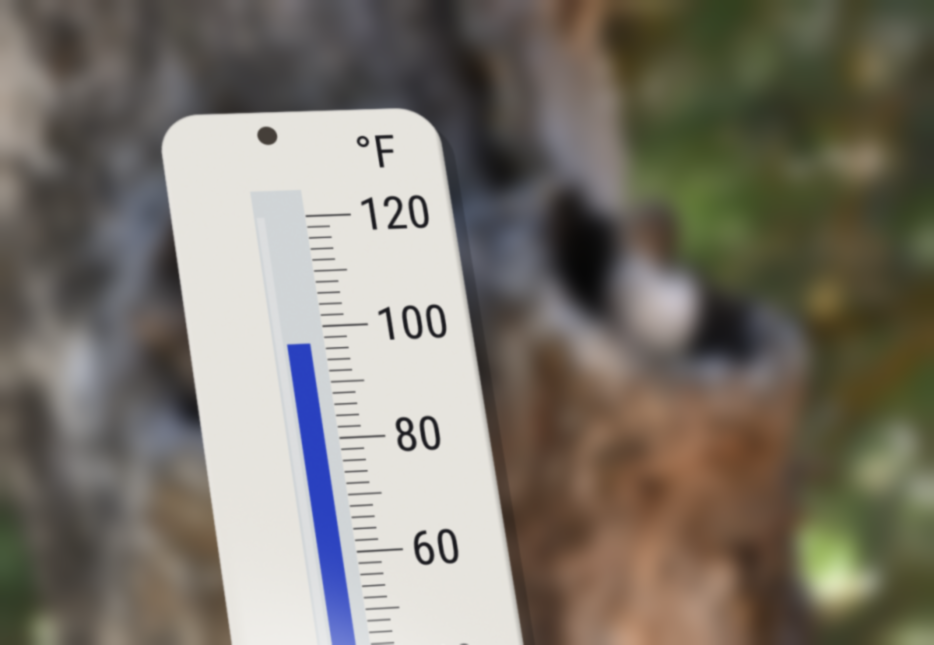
value=97 unit=°F
